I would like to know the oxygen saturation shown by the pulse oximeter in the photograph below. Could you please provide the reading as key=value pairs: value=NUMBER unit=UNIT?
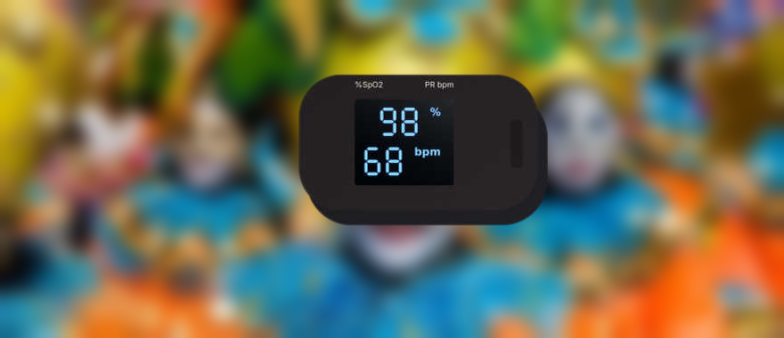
value=98 unit=%
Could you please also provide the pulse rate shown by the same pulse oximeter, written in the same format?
value=68 unit=bpm
